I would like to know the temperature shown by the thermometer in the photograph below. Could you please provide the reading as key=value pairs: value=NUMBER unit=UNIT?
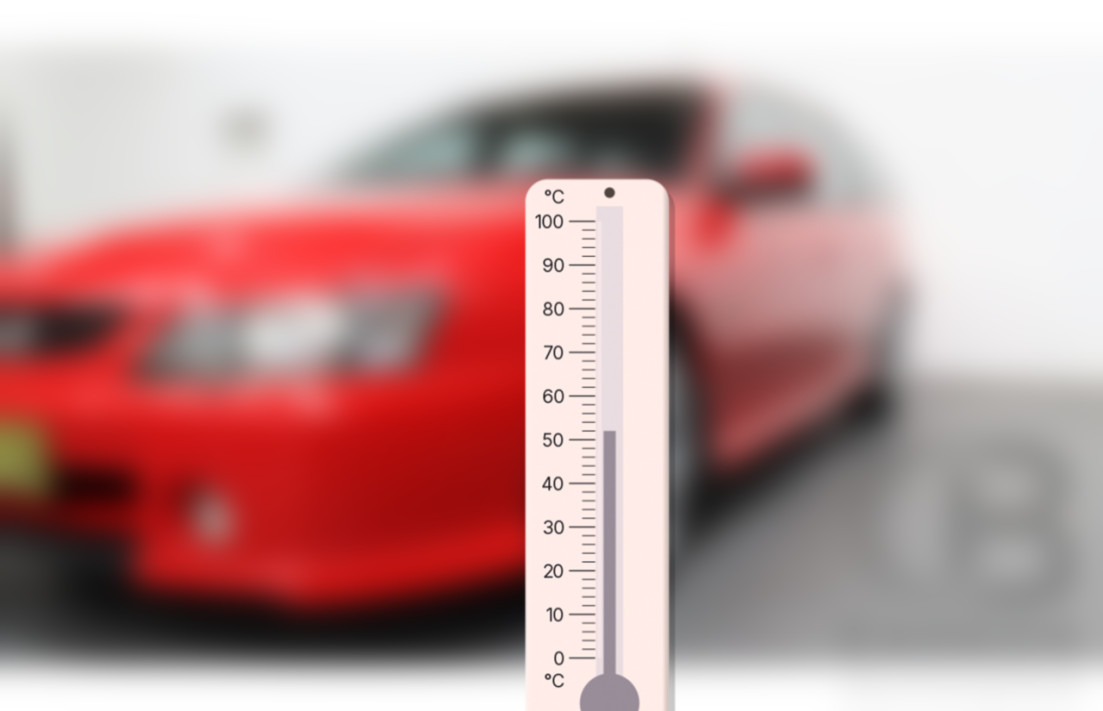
value=52 unit=°C
